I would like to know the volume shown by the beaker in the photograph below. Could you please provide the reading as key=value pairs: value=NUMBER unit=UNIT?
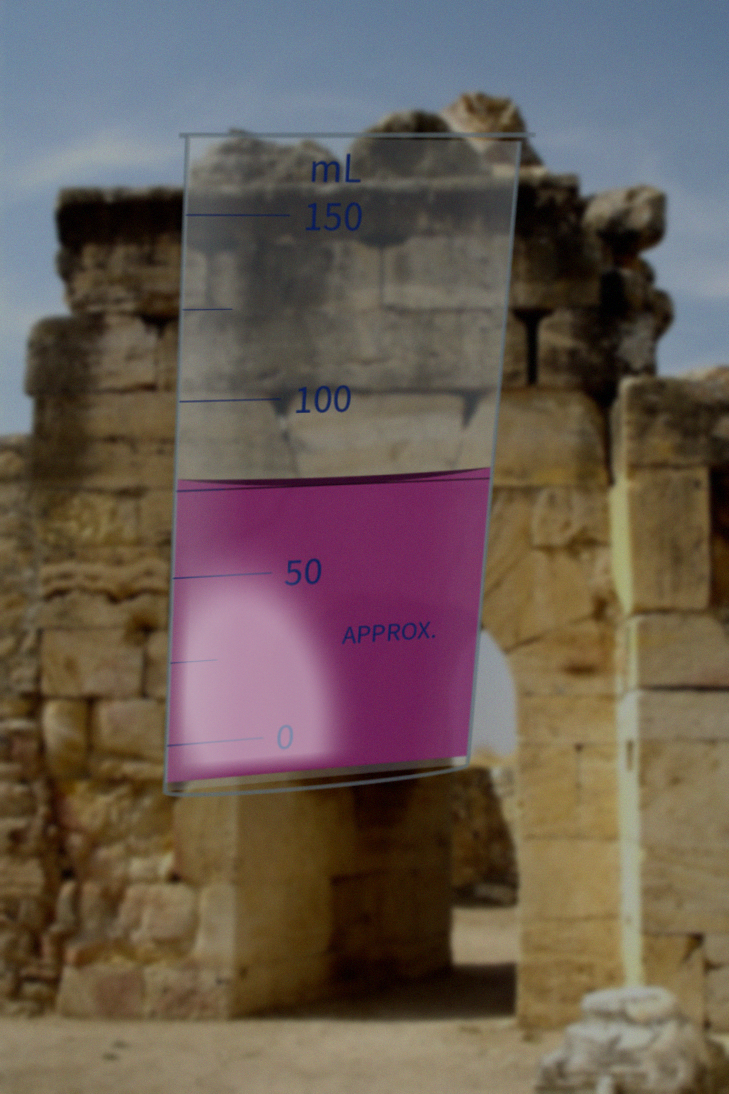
value=75 unit=mL
